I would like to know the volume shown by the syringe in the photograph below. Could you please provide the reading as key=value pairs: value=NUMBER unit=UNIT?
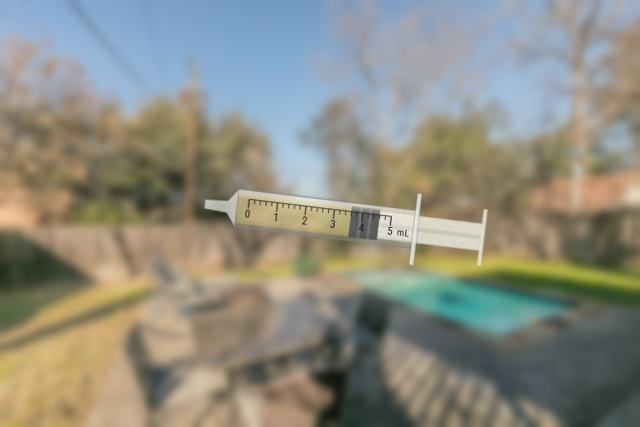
value=3.6 unit=mL
